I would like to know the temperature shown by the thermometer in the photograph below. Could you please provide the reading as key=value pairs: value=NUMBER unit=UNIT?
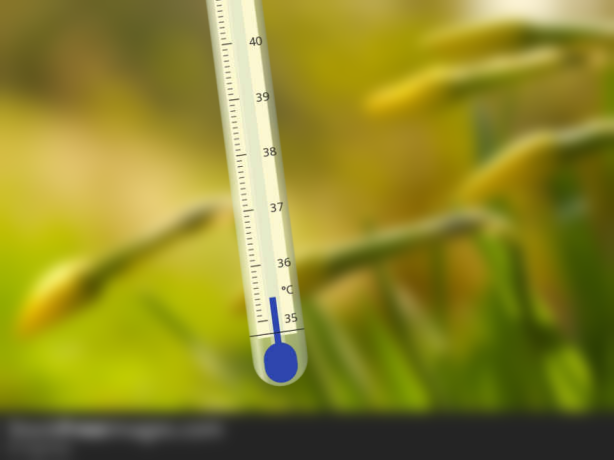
value=35.4 unit=°C
